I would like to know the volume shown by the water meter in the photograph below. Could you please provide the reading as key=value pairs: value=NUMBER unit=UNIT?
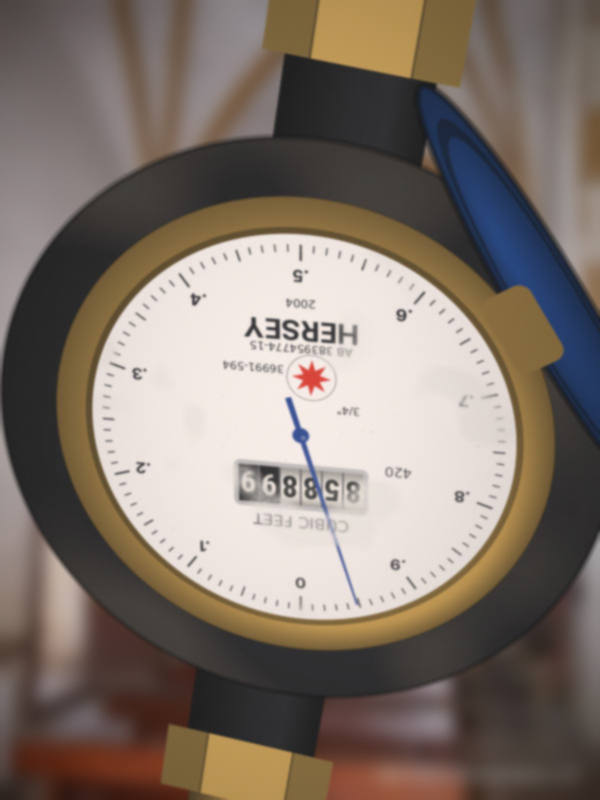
value=858898.95 unit=ft³
